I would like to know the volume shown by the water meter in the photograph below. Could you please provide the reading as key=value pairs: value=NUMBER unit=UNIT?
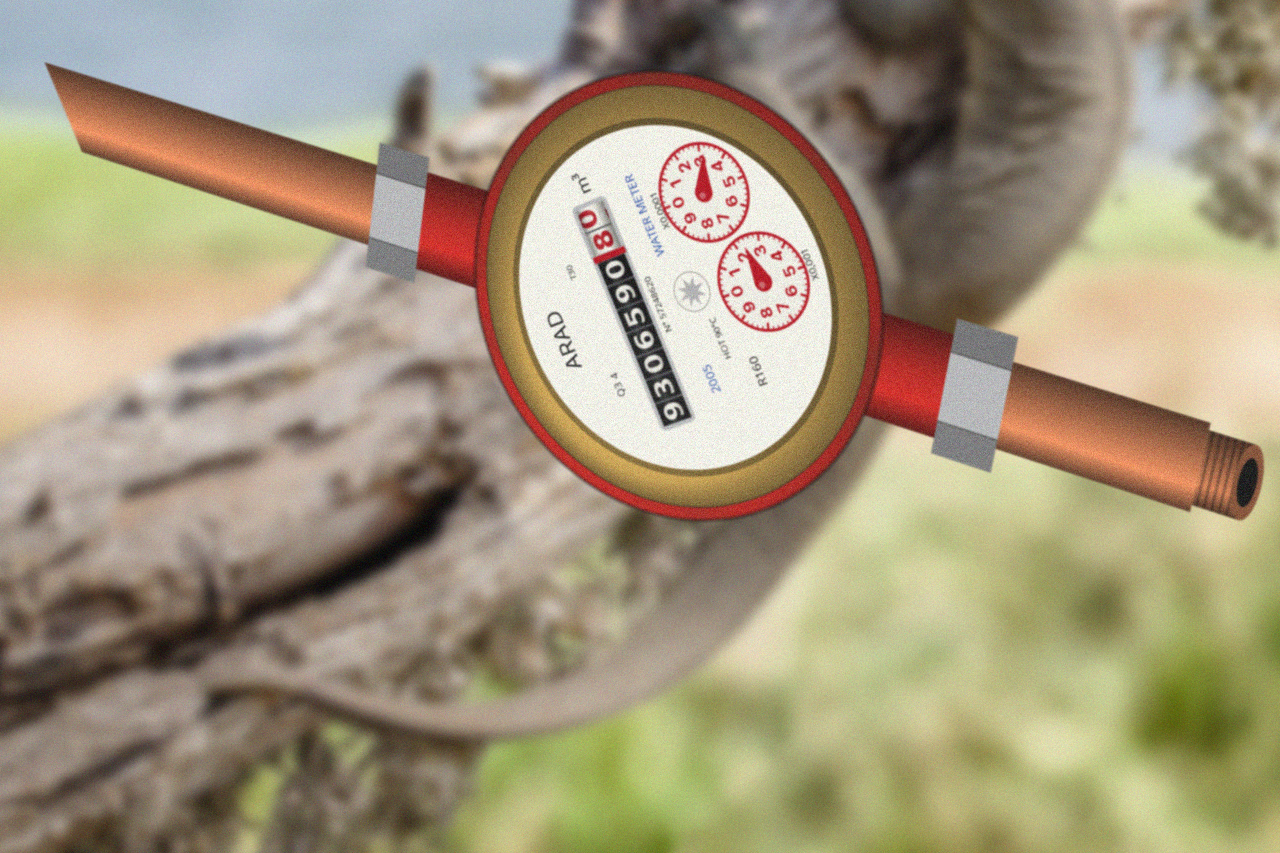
value=9306590.8023 unit=m³
